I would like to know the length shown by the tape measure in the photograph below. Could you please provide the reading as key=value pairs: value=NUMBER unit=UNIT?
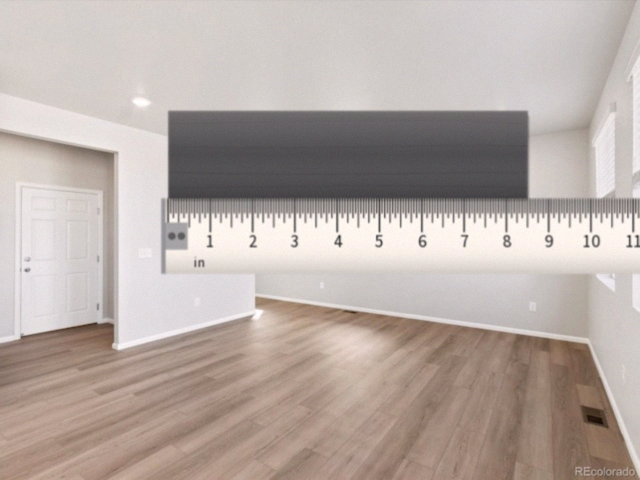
value=8.5 unit=in
